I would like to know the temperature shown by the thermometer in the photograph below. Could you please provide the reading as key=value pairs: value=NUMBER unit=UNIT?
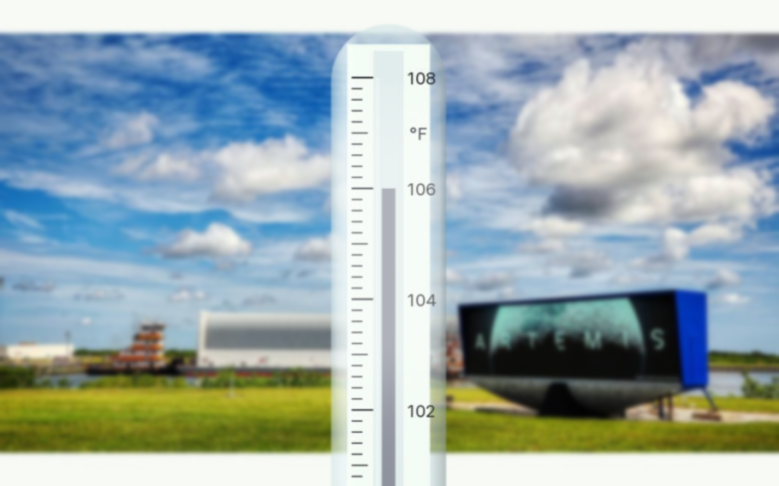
value=106 unit=°F
